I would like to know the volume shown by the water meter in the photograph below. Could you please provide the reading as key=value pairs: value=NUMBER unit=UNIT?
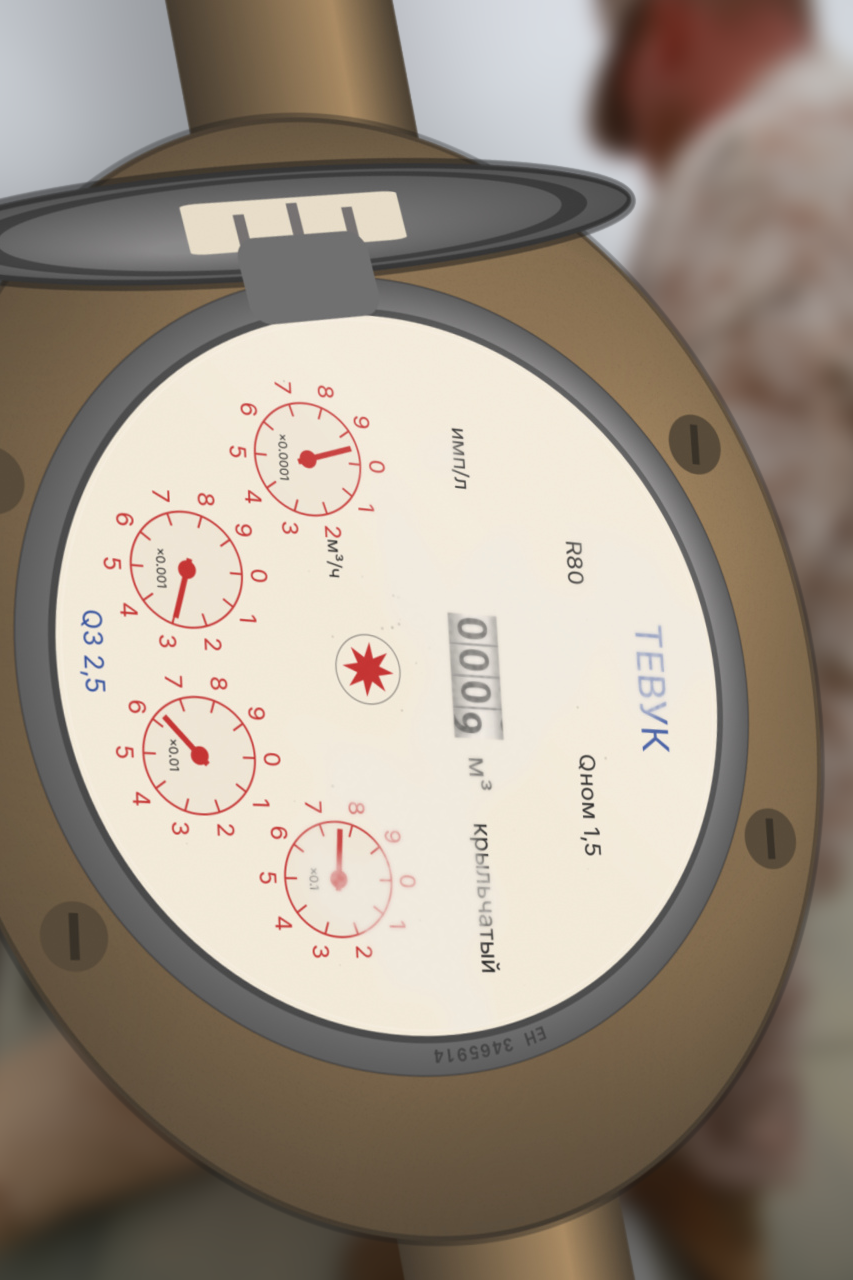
value=8.7629 unit=m³
